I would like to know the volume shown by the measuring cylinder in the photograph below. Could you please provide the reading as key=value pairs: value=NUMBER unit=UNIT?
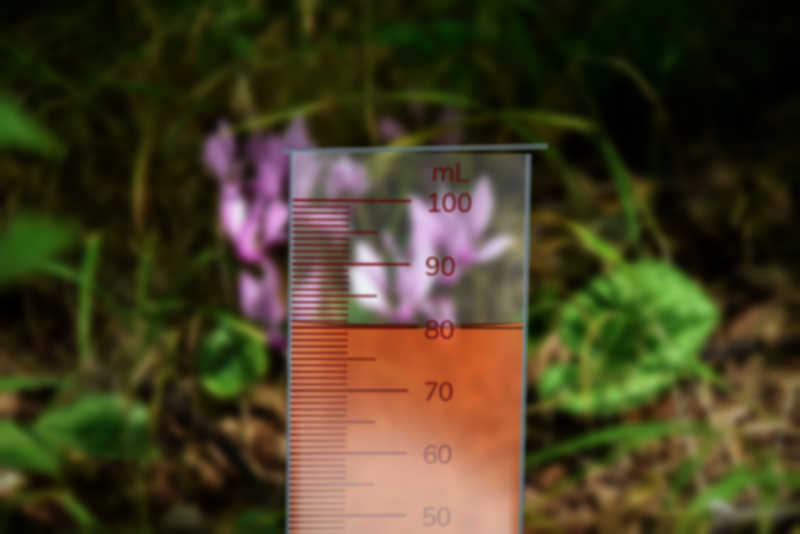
value=80 unit=mL
